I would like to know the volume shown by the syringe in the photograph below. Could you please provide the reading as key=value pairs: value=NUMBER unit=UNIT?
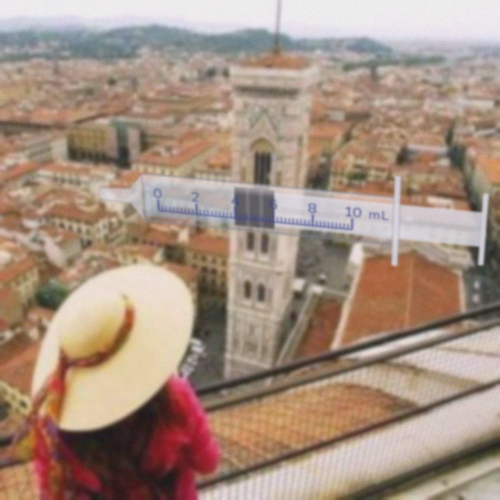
value=4 unit=mL
